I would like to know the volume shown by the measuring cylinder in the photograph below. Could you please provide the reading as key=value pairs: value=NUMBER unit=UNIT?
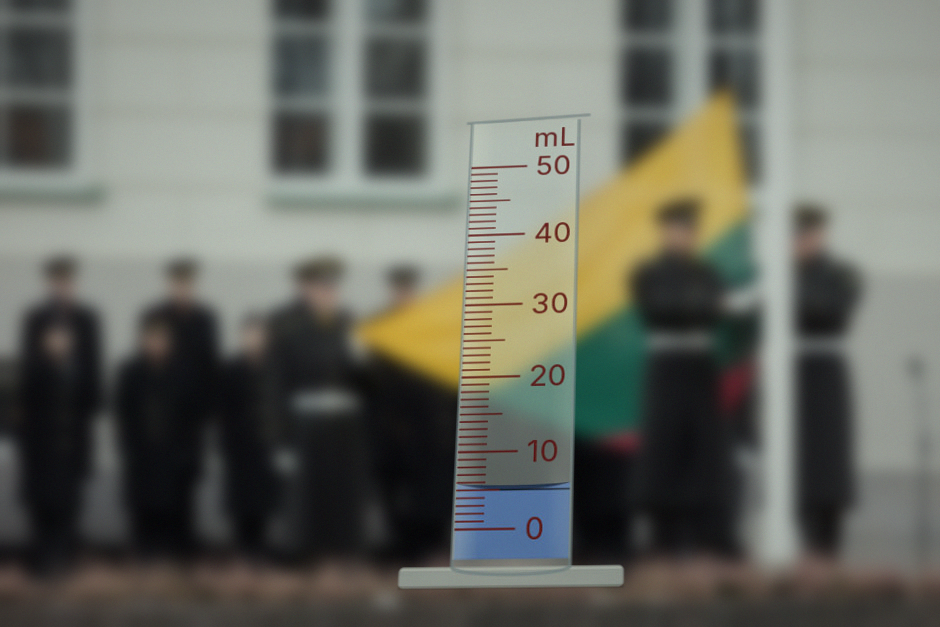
value=5 unit=mL
